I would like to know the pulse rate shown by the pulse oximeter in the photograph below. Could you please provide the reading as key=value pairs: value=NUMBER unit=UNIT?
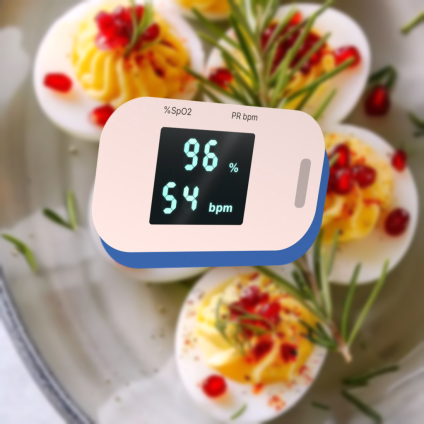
value=54 unit=bpm
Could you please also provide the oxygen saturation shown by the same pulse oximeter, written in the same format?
value=96 unit=%
